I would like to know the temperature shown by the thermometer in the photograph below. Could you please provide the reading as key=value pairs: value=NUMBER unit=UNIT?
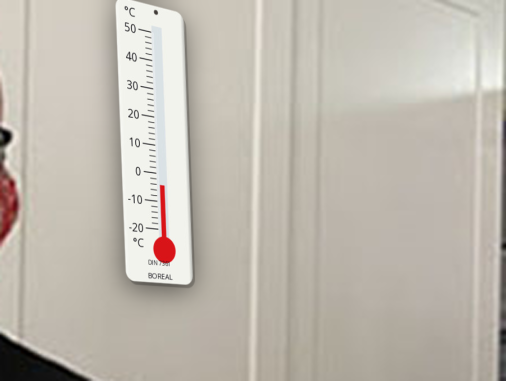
value=-4 unit=°C
